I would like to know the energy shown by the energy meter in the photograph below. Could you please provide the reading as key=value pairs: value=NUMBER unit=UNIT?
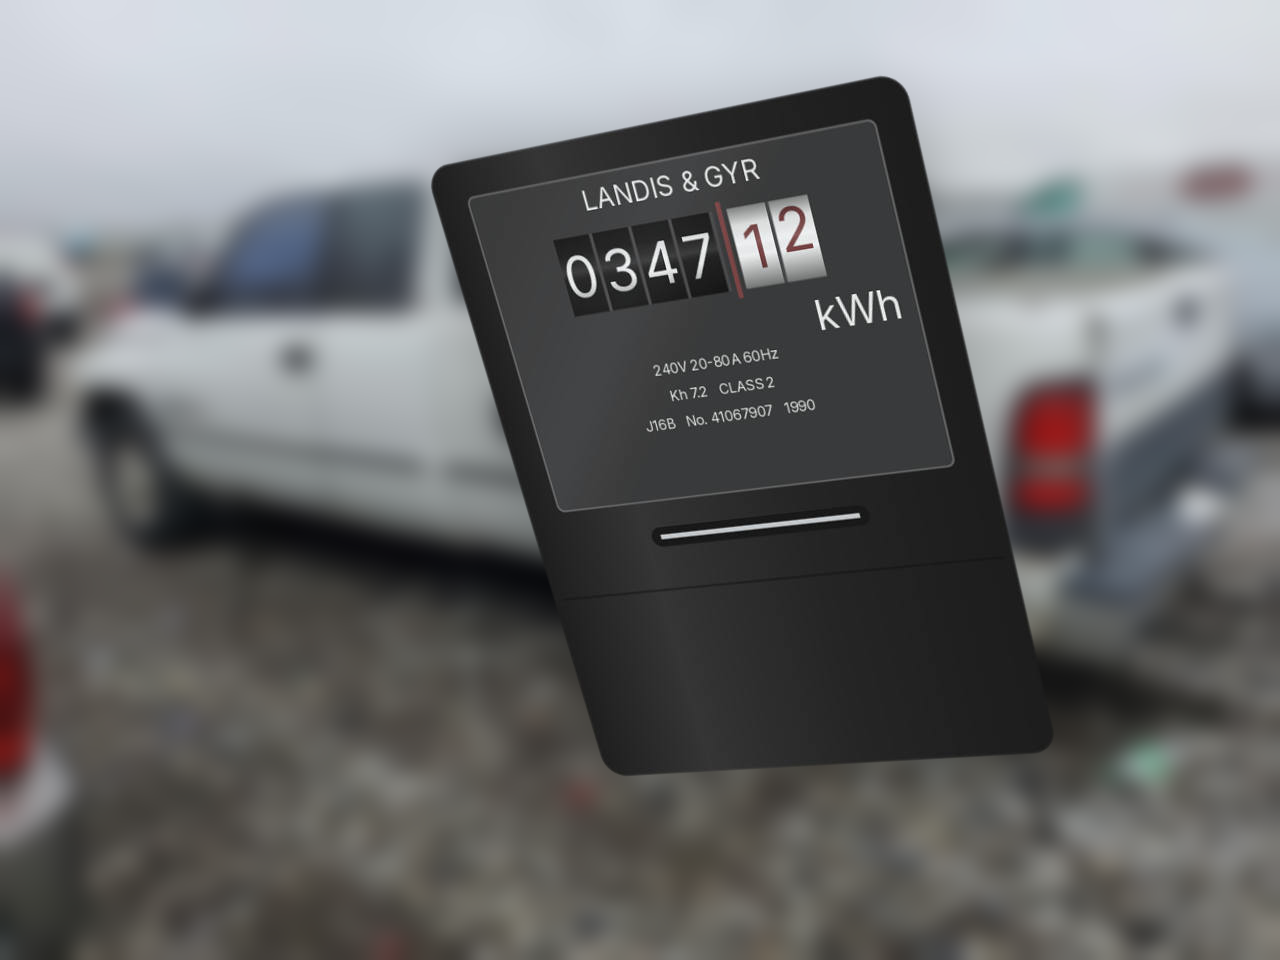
value=347.12 unit=kWh
